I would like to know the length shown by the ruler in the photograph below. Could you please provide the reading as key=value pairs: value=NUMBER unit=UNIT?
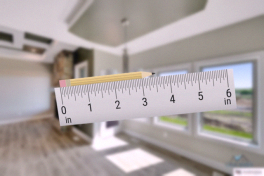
value=3.5 unit=in
